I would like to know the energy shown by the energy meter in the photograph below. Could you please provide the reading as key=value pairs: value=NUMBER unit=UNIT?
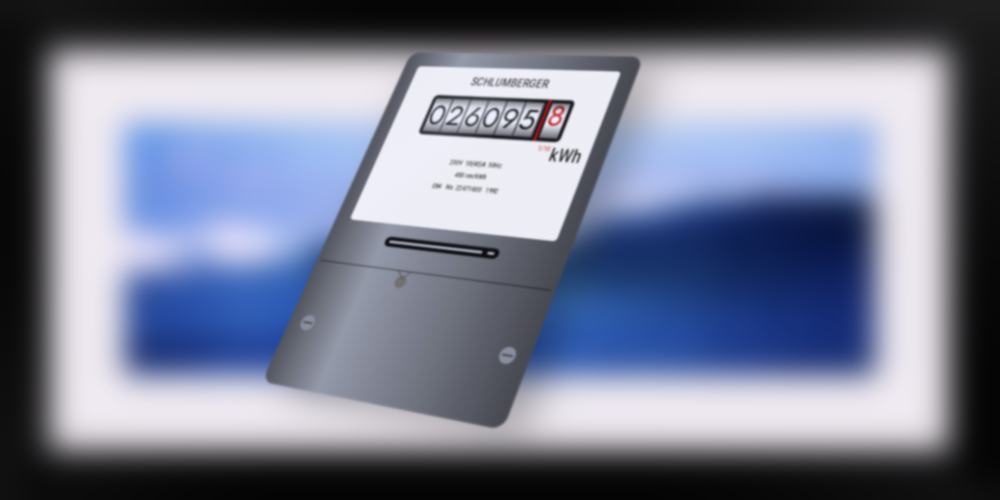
value=26095.8 unit=kWh
